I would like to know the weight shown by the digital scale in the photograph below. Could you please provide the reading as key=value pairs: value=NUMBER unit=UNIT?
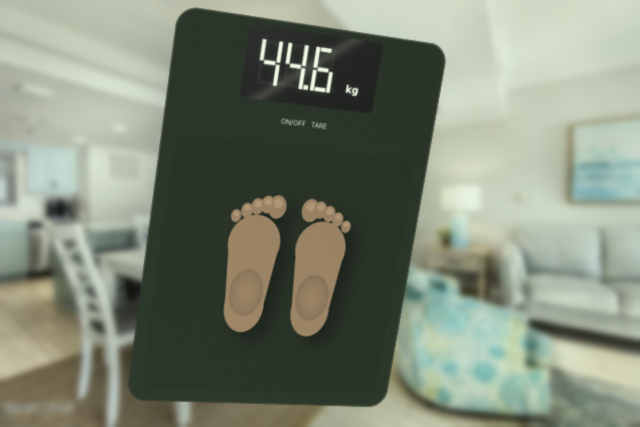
value=44.6 unit=kg
